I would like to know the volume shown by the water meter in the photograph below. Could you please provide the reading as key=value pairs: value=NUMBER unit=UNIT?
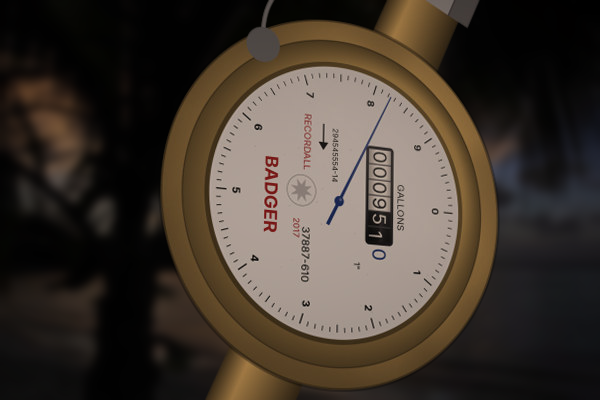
value=9508.2 unit=gal
